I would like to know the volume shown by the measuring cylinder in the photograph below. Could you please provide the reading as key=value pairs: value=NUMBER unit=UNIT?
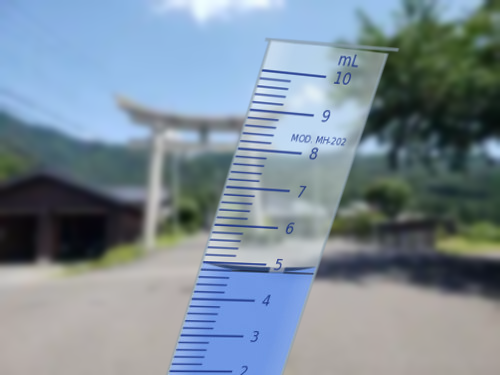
value=4.8 unit=mL
